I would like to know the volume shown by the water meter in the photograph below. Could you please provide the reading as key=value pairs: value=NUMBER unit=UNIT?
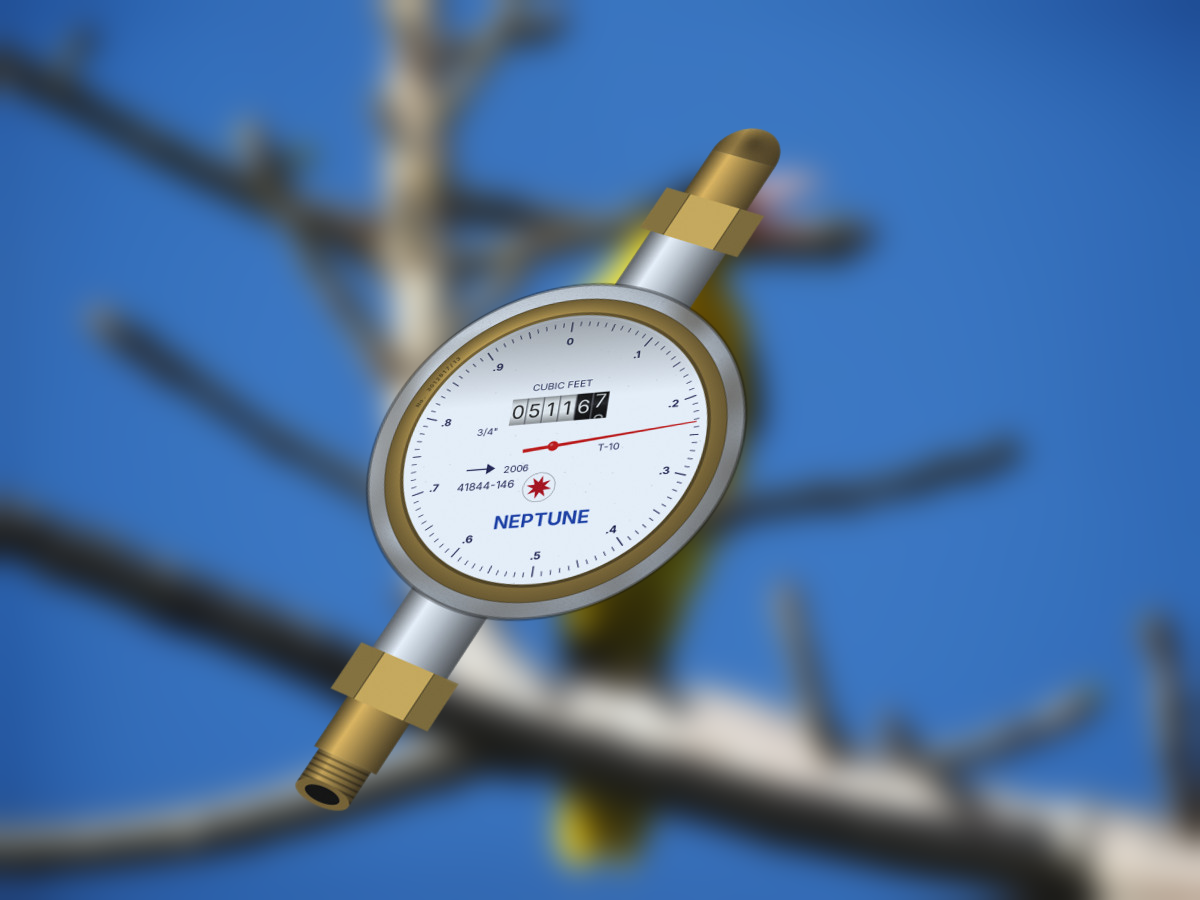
value=51167.23 unit=ft³
